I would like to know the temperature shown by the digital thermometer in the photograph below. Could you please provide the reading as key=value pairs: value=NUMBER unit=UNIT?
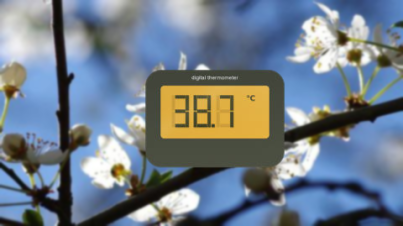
value=38.7 unit=°C
